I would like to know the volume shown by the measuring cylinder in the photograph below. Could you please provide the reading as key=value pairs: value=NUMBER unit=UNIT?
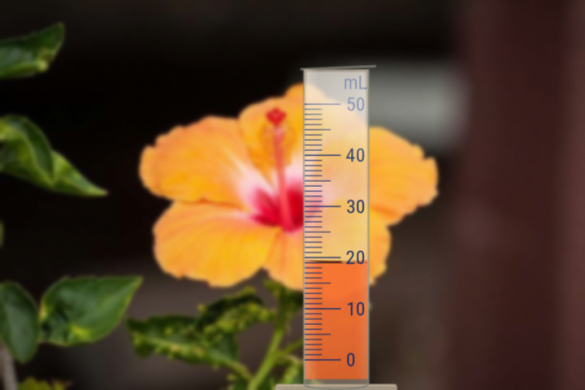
value=19 unit=mL
